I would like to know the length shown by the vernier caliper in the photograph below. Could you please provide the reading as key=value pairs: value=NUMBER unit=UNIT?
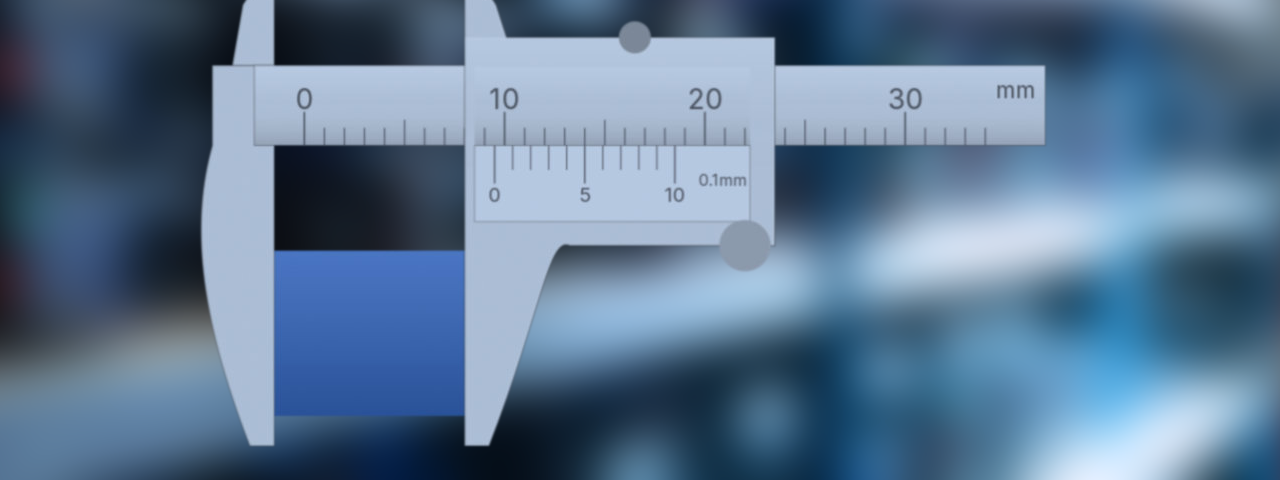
value=9.5 unit=mm
